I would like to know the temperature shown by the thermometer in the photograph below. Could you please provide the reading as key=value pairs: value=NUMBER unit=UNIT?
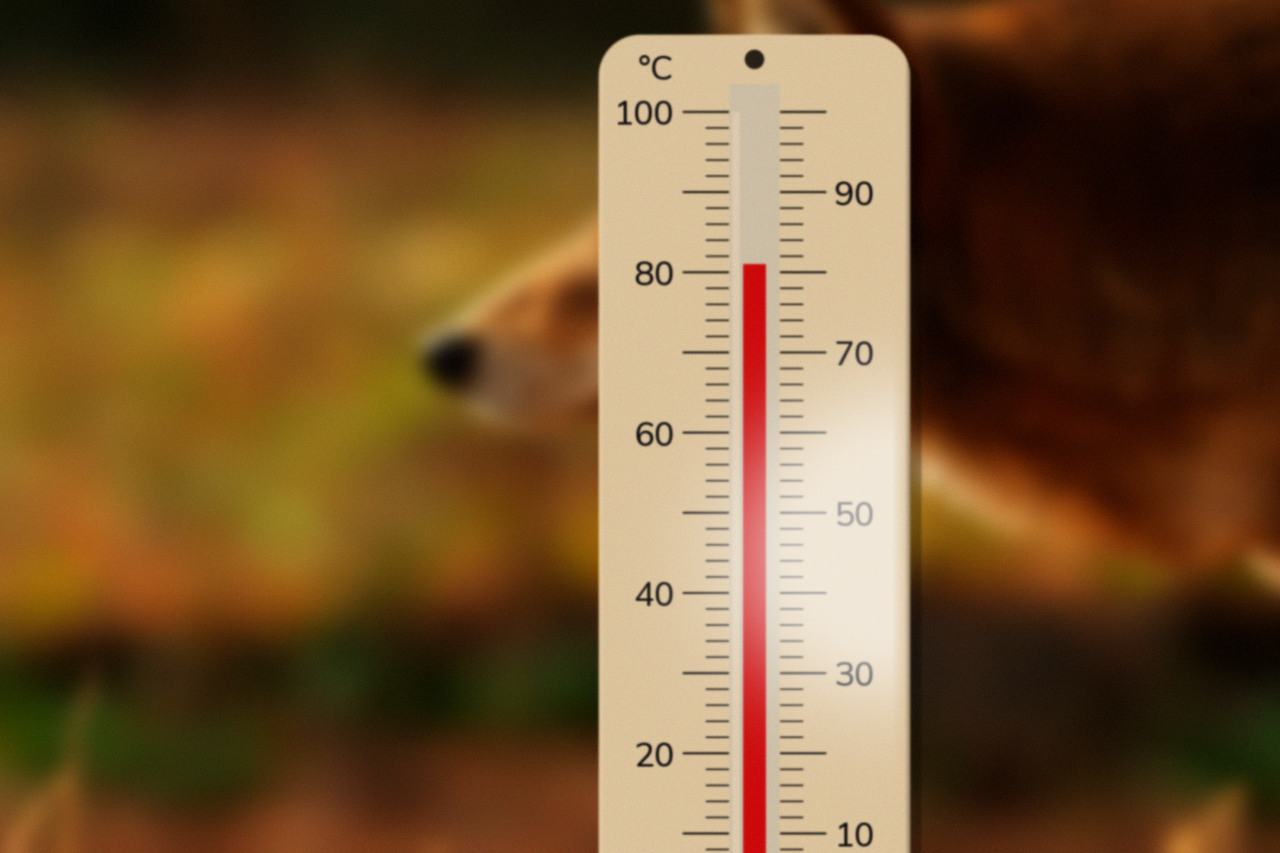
value=81 unit=°C
